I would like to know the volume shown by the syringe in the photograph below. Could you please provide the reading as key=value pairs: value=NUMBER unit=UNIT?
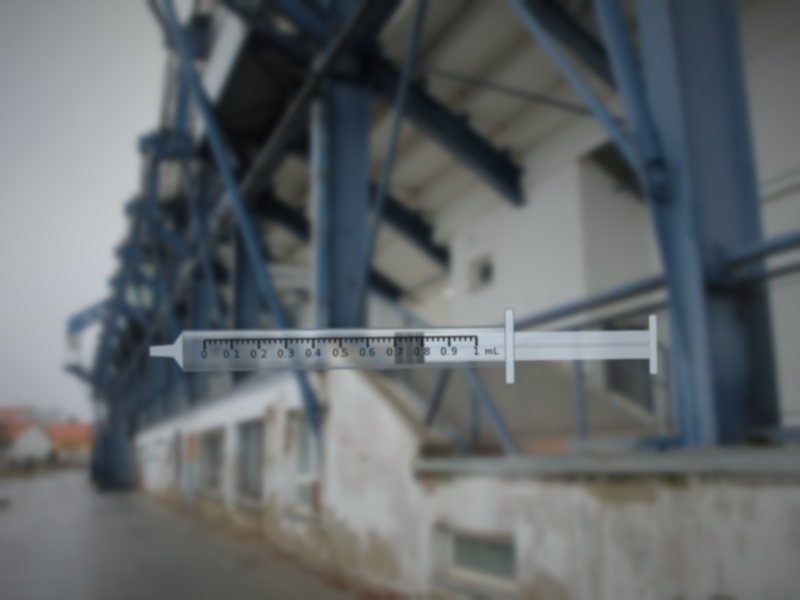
value=0.7 unit=mL
